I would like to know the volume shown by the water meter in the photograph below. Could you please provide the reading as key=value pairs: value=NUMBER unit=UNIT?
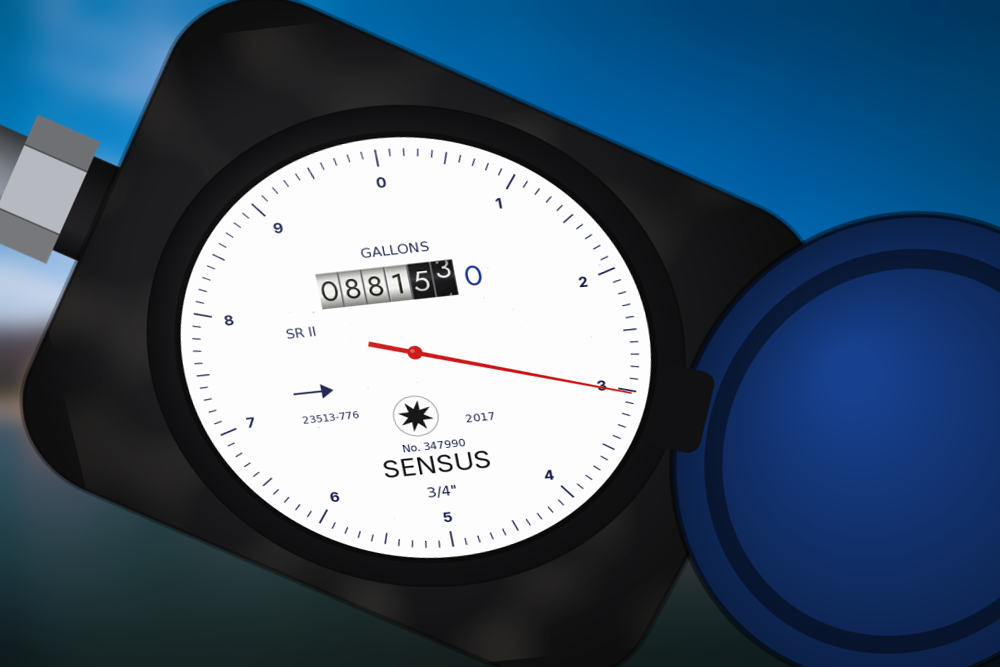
value=881533.0 unit=gal
